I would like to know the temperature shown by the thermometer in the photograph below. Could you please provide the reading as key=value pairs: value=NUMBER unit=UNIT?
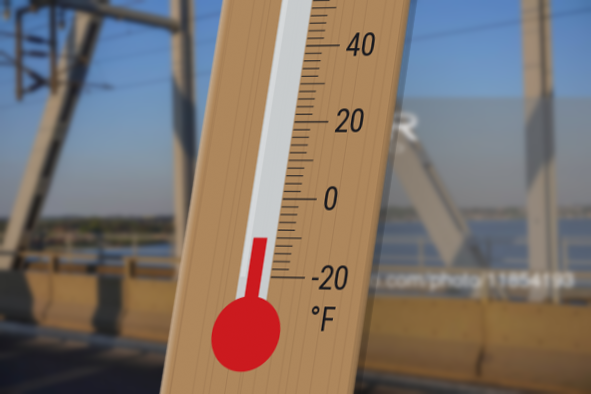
value=-10 unit=°F
